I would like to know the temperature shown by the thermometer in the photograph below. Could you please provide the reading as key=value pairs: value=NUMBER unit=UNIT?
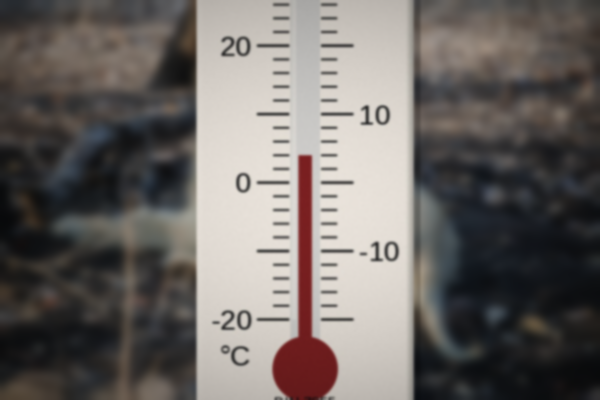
value=4 unit=°C
